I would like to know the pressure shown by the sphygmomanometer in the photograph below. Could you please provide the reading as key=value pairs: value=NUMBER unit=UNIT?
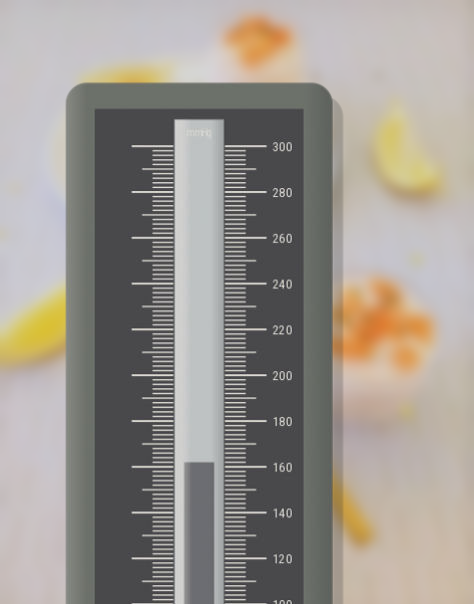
value=162 unit=mmHg
